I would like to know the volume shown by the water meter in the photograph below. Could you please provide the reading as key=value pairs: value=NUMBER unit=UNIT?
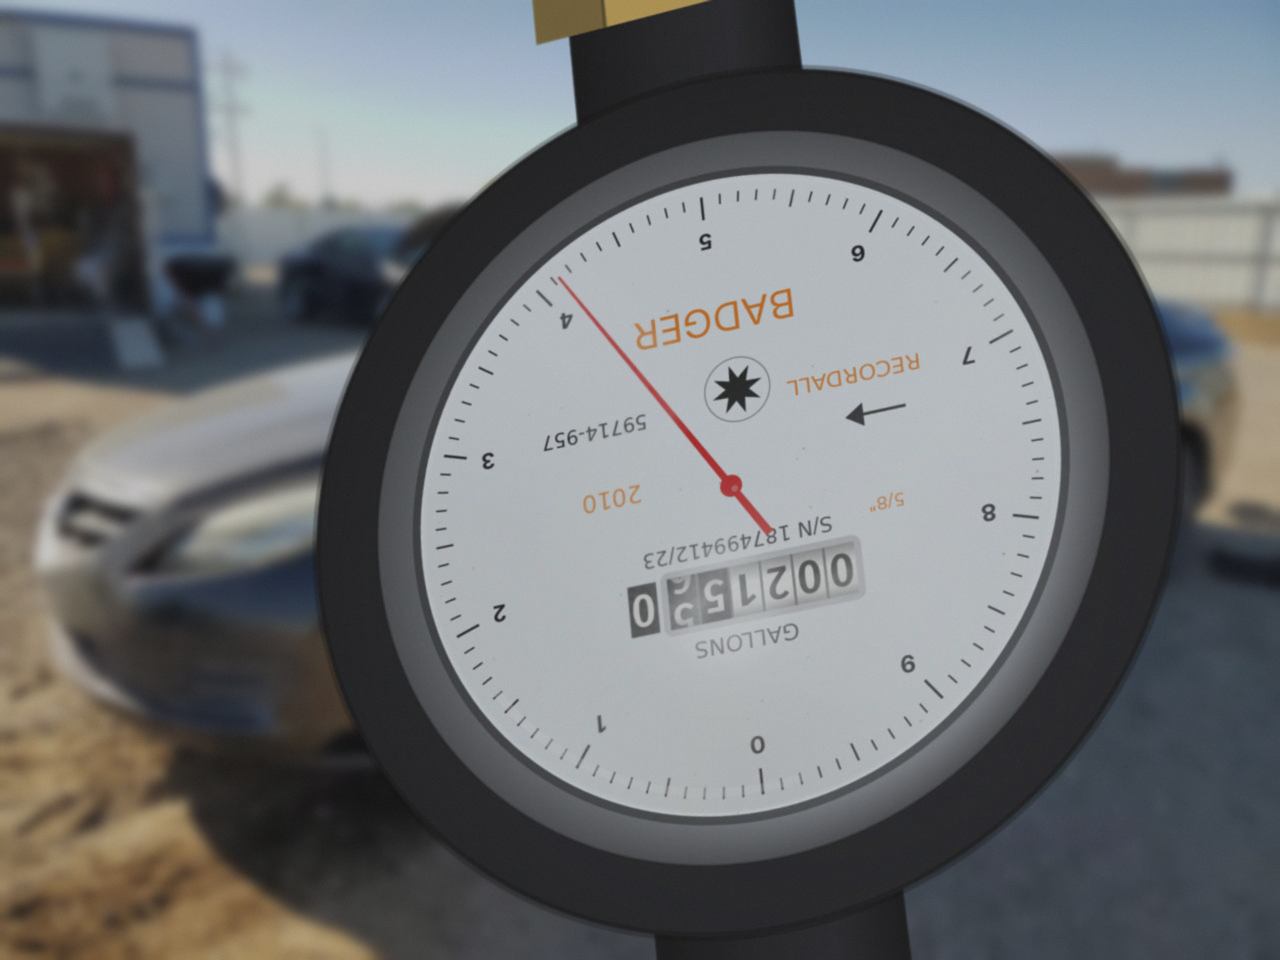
value=21554.1 unit=gal
